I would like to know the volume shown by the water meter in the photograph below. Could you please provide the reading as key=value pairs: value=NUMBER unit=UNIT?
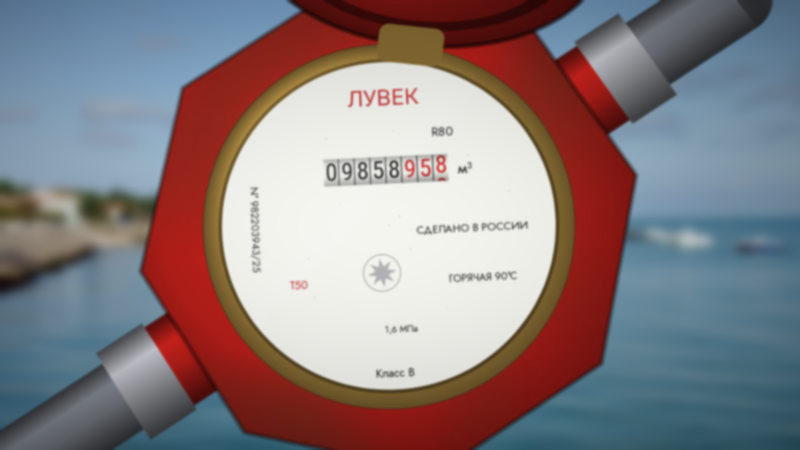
value=9858.958 unit=m³
